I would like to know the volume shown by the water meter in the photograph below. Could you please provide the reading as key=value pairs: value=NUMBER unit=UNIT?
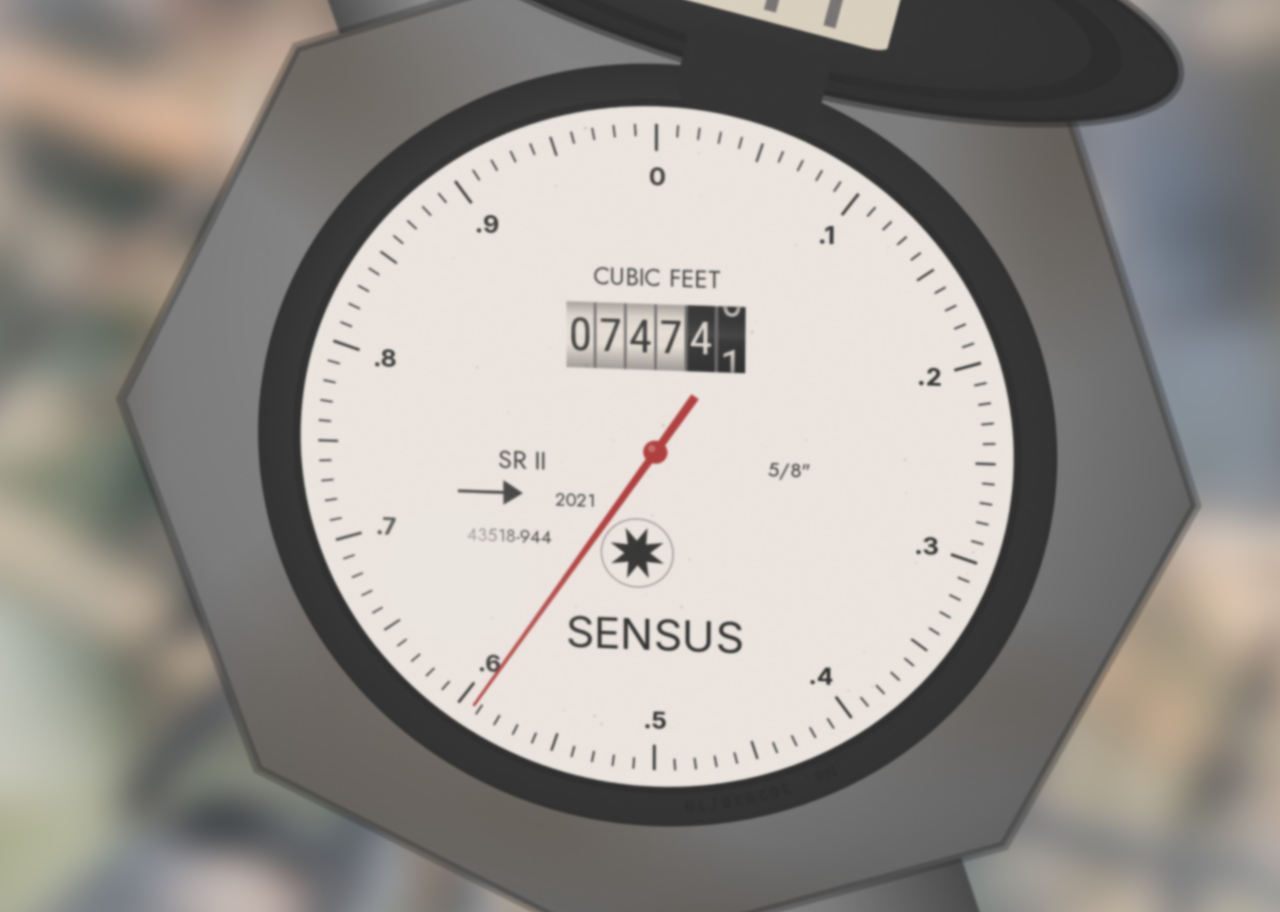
value=74740.59 unit=ft³
